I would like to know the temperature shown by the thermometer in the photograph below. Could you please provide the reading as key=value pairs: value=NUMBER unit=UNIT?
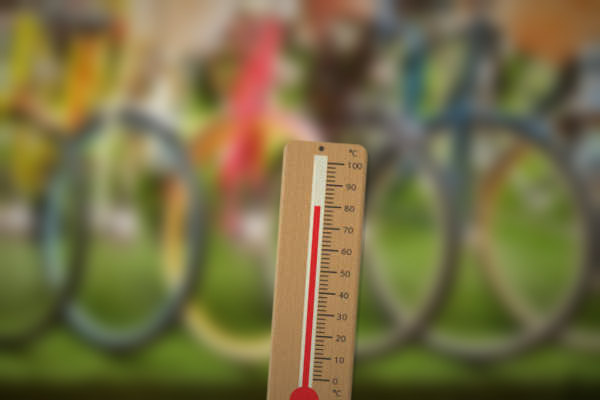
value=80 unit=°C
